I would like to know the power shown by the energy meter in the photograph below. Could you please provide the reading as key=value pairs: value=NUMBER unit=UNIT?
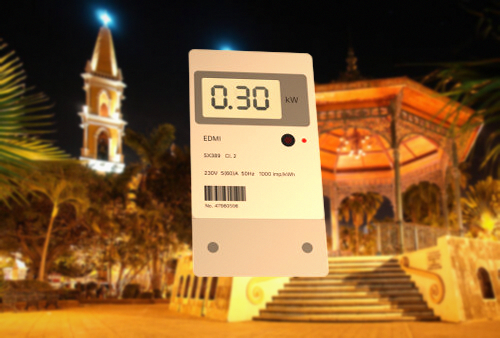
value=0.30 unit=kW
